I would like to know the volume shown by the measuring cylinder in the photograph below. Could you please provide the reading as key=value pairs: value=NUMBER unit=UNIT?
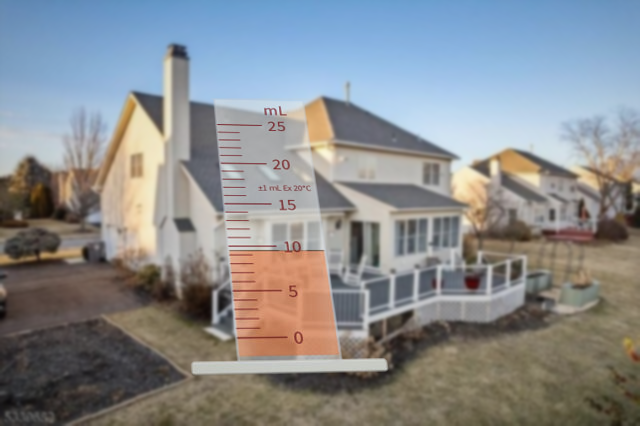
value=9.5 unit=mL
